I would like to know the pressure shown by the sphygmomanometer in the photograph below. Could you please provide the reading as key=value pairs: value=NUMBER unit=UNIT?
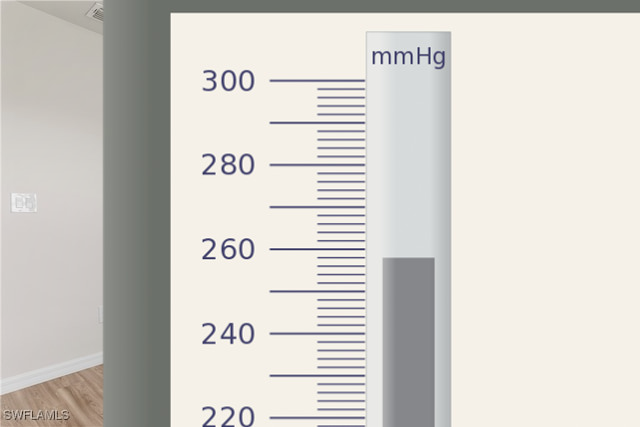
value=258 unit=mmHg
